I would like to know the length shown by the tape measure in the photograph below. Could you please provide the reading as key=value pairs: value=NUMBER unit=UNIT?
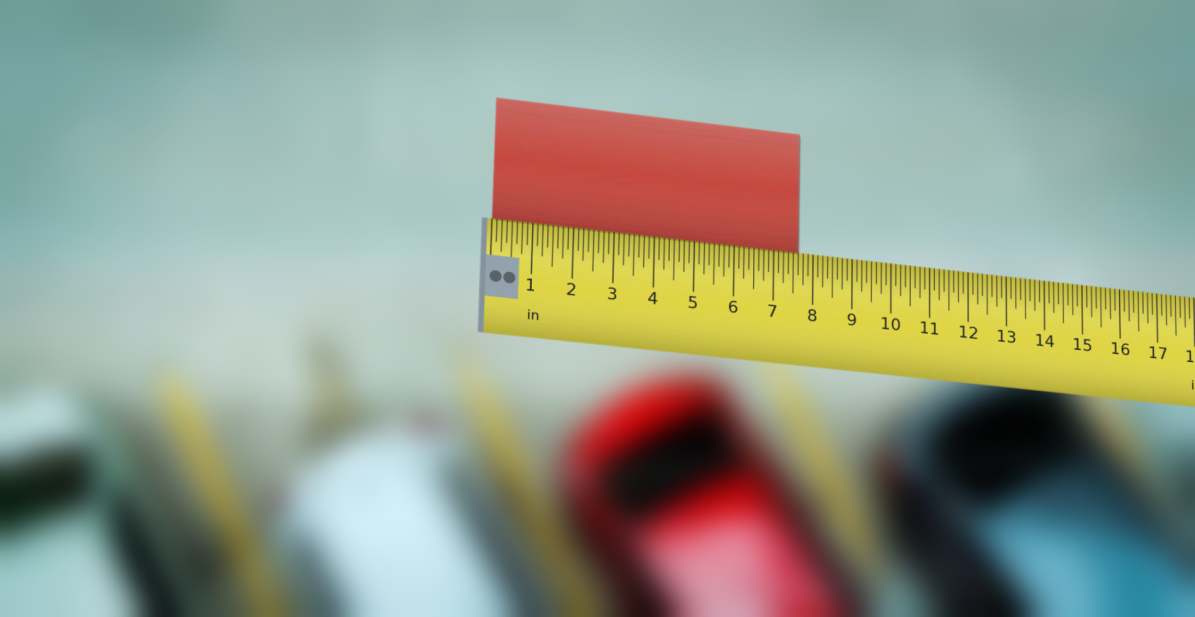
value=7.625 unit=in
